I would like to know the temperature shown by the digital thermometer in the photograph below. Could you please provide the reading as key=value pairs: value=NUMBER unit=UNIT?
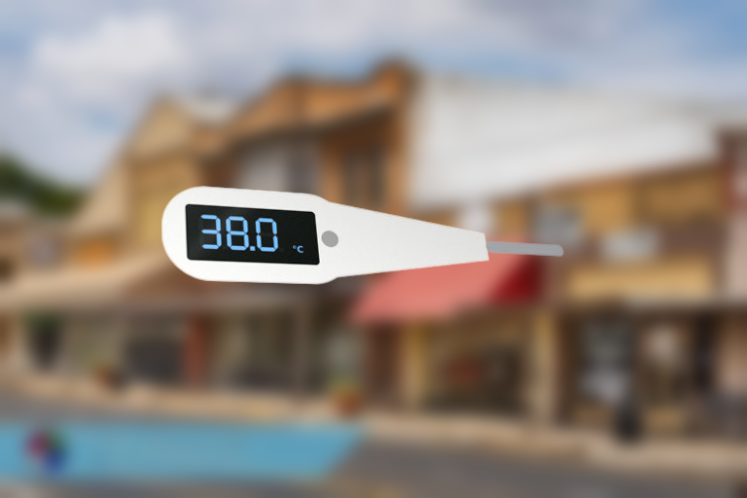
value=38.0 unit=°C
